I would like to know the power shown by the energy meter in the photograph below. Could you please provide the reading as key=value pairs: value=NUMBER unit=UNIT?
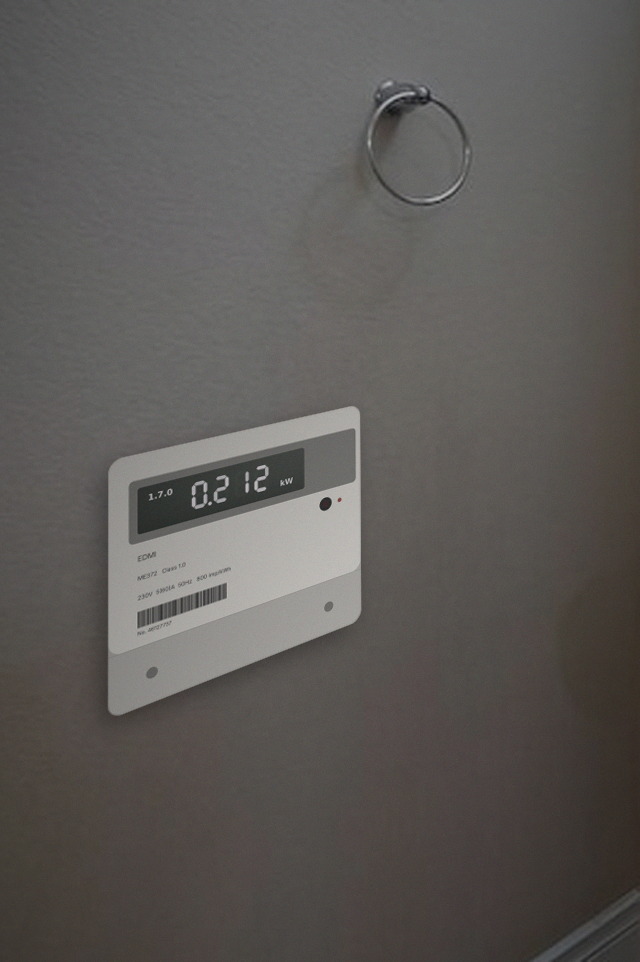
value=0.212 unit=kW
